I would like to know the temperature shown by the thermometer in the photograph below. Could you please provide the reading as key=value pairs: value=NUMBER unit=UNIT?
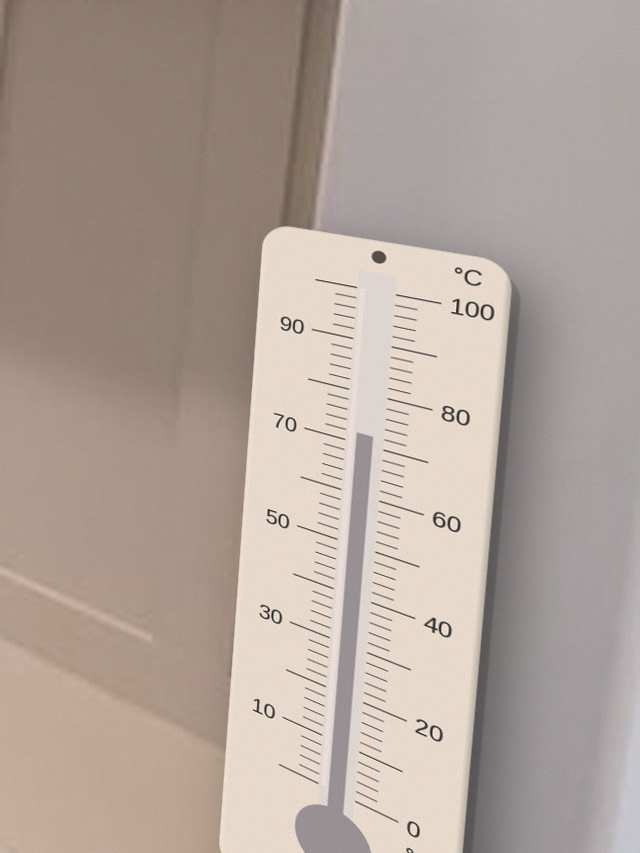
value=72 unit=°C
